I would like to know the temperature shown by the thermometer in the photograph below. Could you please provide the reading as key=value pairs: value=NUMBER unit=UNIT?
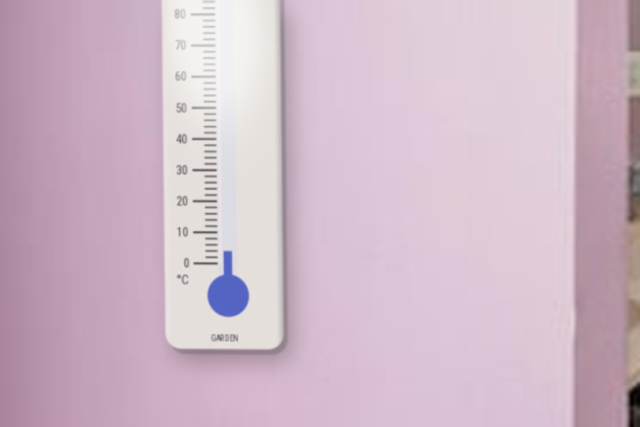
value=4 unit=°C
